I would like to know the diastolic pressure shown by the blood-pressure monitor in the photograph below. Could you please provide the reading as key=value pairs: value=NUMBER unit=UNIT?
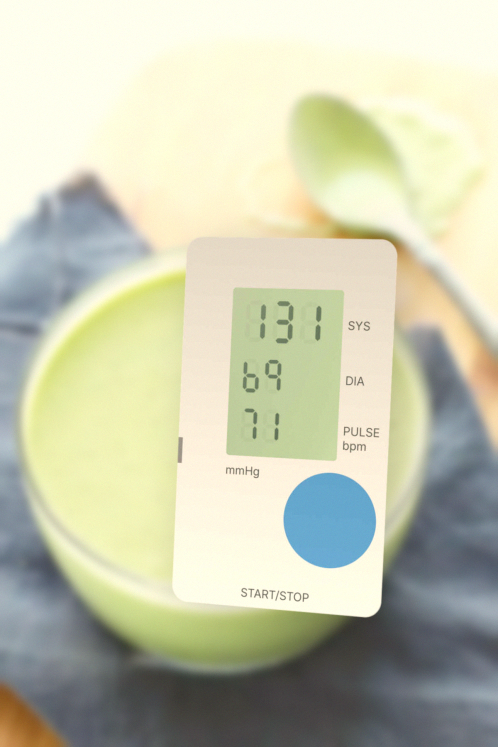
value=69 unit=mmHg
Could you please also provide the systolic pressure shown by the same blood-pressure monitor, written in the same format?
value=131 unit=mmHg
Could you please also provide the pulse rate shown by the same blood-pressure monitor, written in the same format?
value=71 unit=bpm
